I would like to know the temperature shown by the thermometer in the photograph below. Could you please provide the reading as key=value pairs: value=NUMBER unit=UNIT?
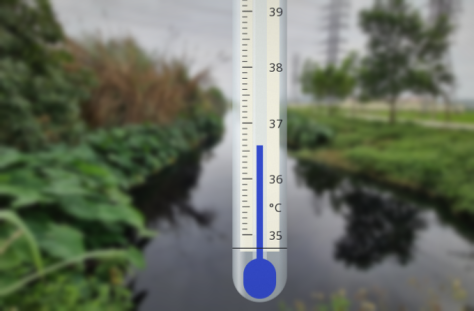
value=36.6 unit=°C
